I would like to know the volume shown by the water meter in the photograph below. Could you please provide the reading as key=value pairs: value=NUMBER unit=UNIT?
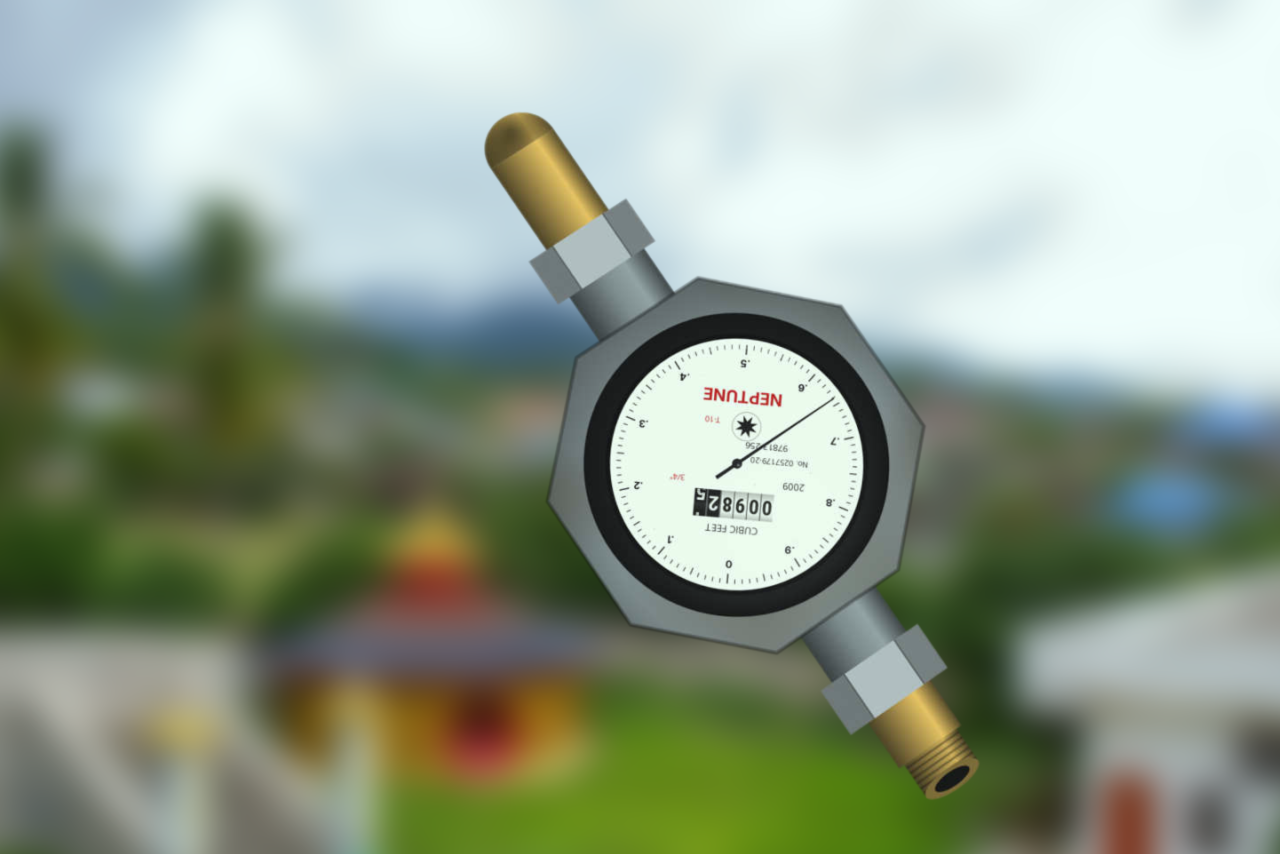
value=9824.64 unit=ft³
